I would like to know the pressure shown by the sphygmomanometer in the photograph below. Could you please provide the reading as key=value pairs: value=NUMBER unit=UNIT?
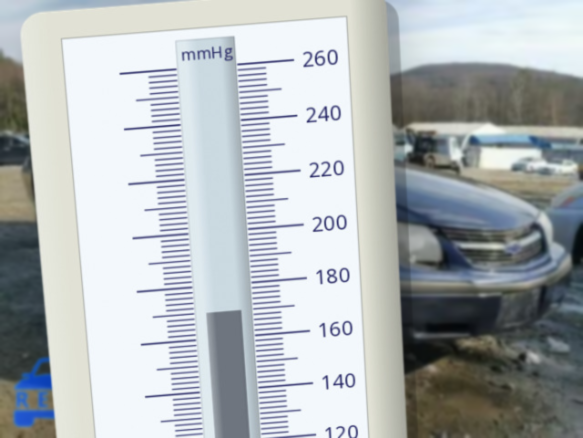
value=170 unit=mmHg
